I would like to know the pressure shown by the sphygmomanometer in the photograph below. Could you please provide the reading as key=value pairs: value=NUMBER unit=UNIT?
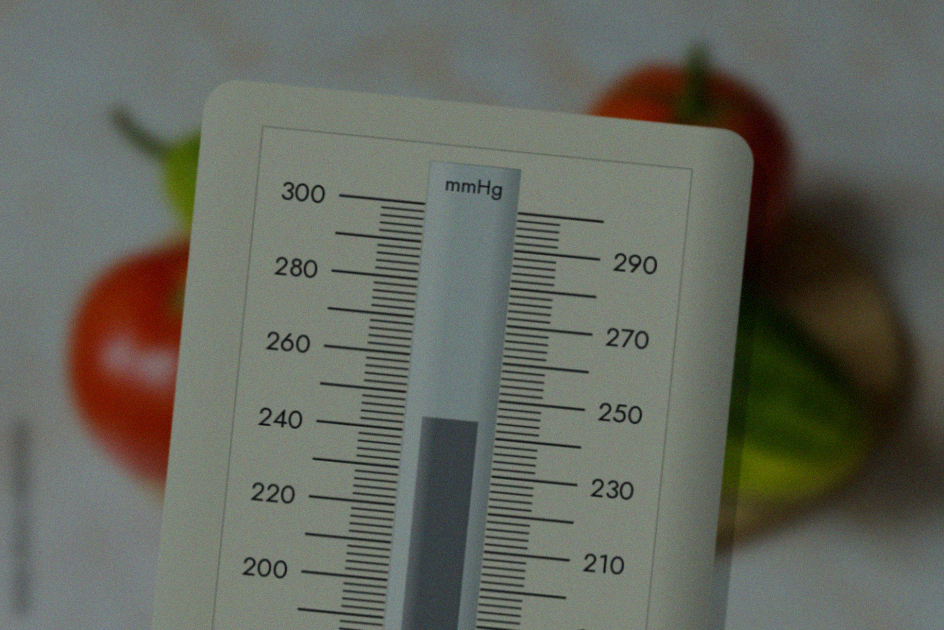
value=244 unit=mmHg
